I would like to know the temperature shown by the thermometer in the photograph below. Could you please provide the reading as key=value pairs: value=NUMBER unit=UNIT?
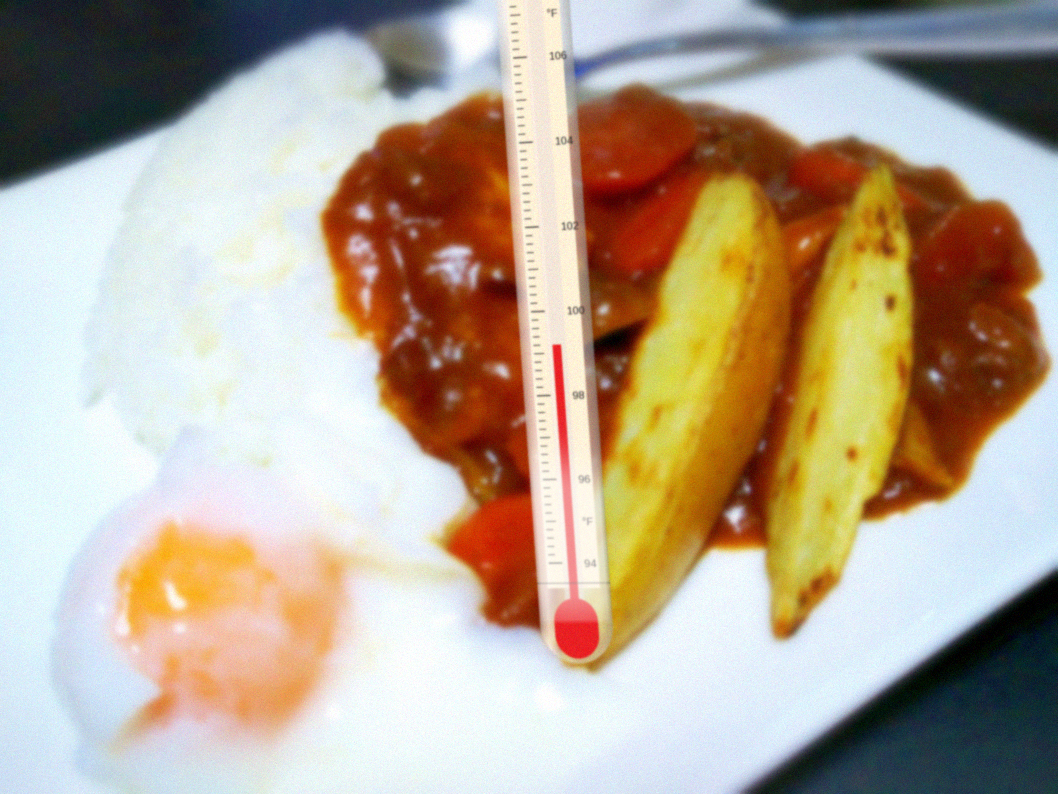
value=99.2 unit=°F
